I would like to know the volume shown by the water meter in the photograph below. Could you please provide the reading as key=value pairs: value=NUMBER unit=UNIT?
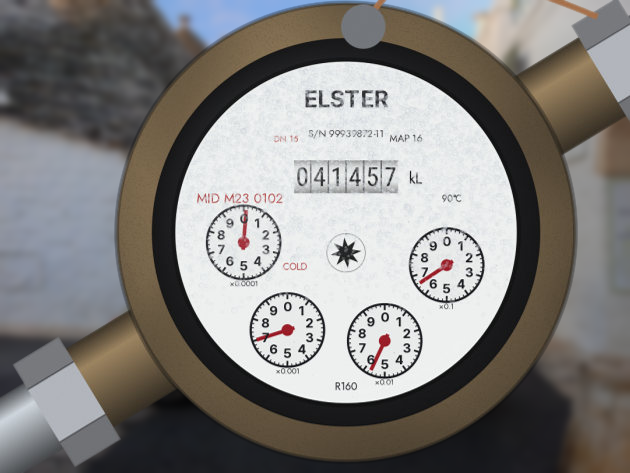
value=41457.6570 unit=kL
